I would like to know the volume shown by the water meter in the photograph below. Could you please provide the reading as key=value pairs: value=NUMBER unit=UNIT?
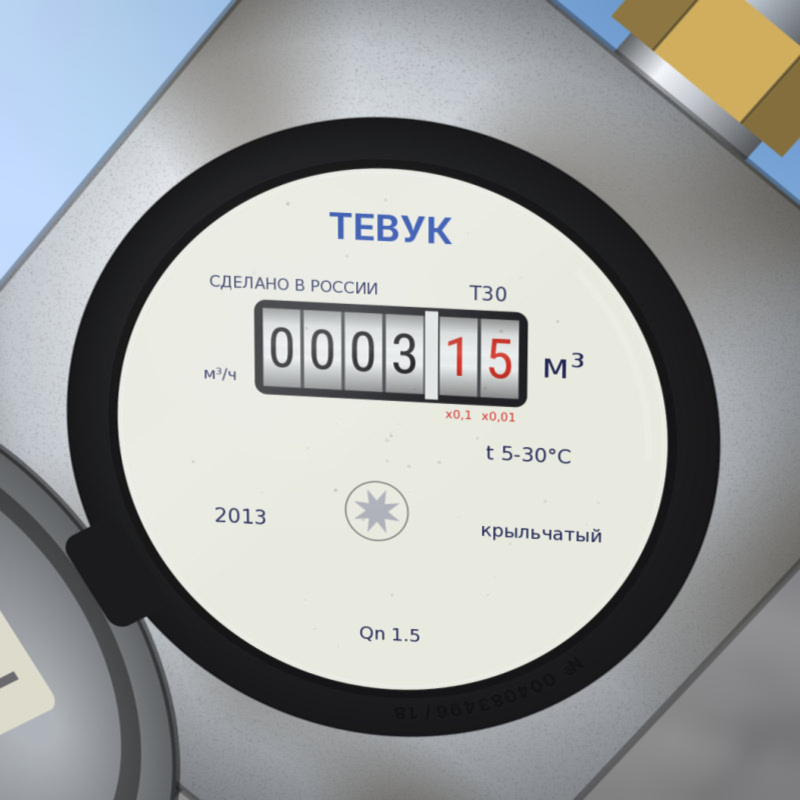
value=3.15 unit=m³
